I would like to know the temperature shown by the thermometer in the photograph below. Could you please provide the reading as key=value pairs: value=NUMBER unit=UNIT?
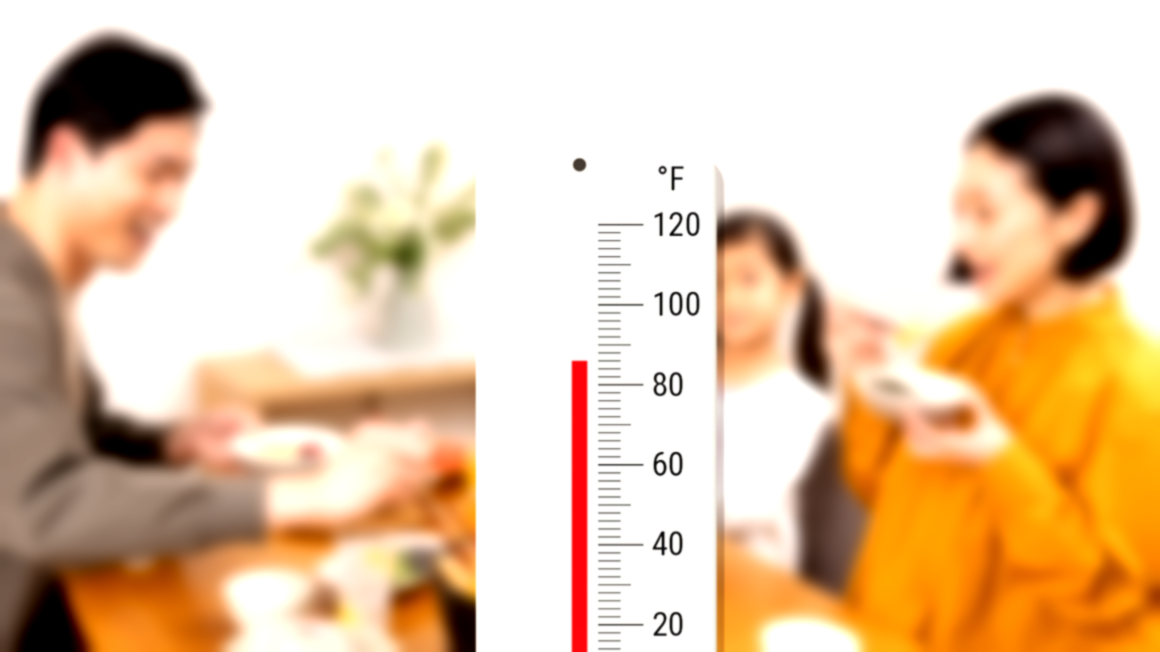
value=86 unit=°F
